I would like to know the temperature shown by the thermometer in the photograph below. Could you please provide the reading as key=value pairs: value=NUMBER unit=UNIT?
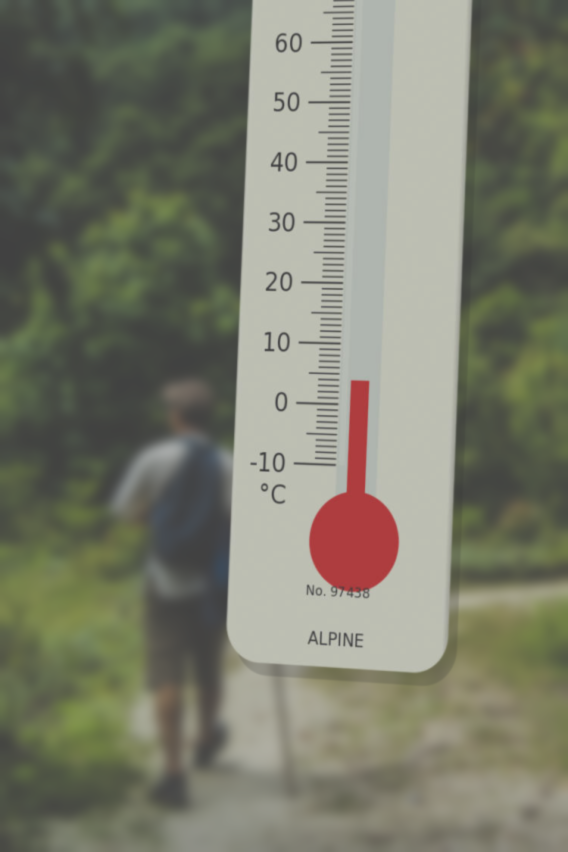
value=4 unit=°C
